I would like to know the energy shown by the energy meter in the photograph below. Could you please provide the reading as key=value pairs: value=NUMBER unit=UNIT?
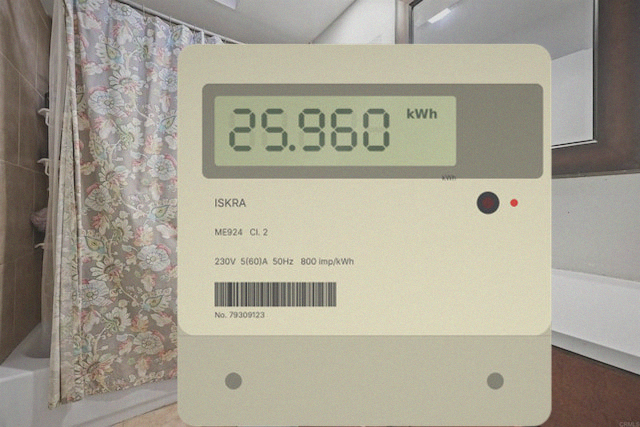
value=25.960 unit=kWh
